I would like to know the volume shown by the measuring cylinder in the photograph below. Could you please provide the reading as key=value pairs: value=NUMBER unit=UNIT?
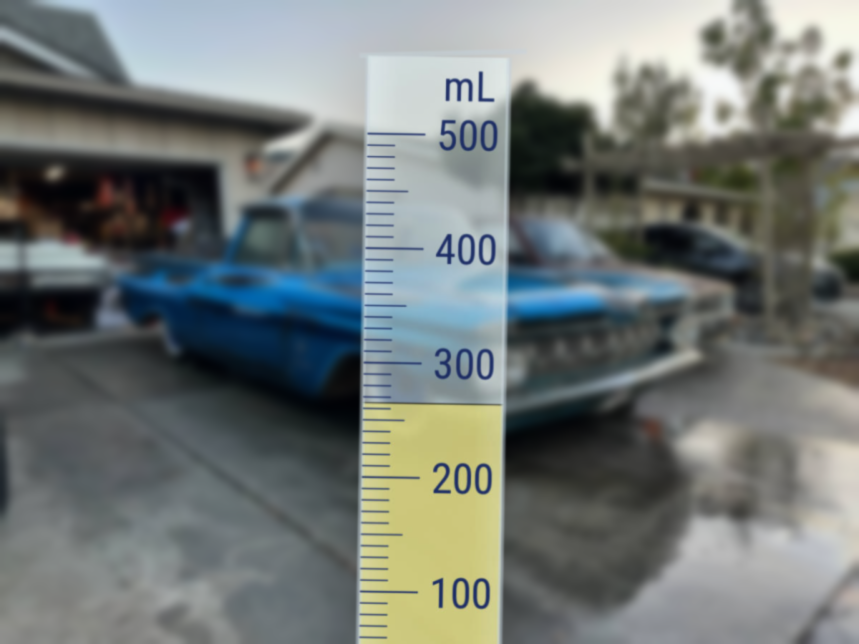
value=265 unit=mL
